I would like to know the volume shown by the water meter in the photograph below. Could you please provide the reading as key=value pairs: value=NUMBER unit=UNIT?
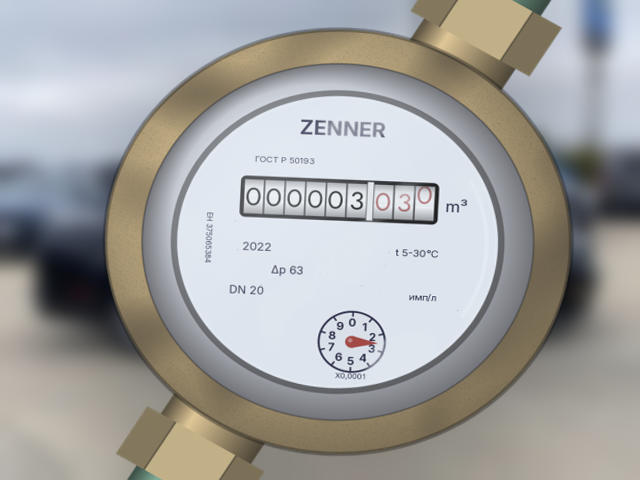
value=3.0302 unit=m³
